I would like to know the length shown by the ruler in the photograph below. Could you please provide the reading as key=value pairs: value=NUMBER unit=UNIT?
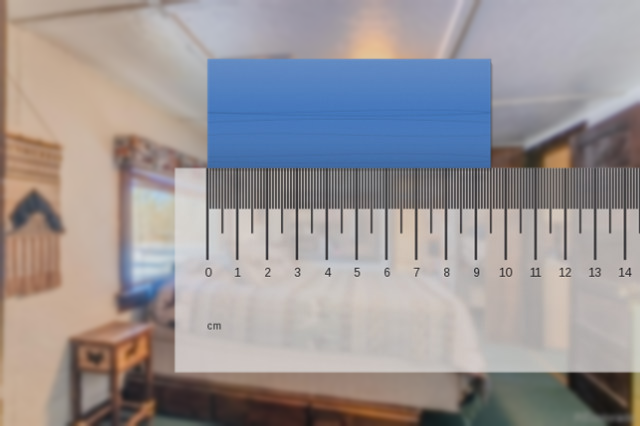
value=9.5 unit=cm
